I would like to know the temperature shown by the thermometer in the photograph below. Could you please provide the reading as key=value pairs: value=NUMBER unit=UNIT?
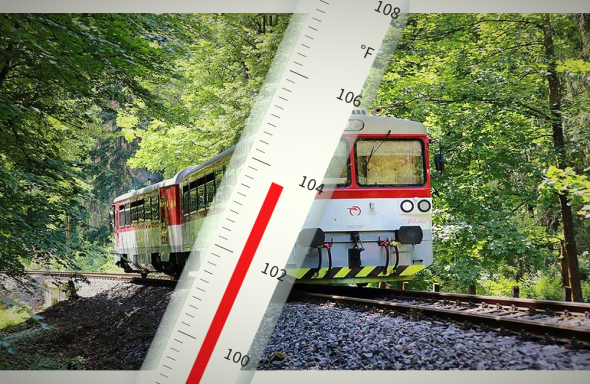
value=103.7 unit=°F
